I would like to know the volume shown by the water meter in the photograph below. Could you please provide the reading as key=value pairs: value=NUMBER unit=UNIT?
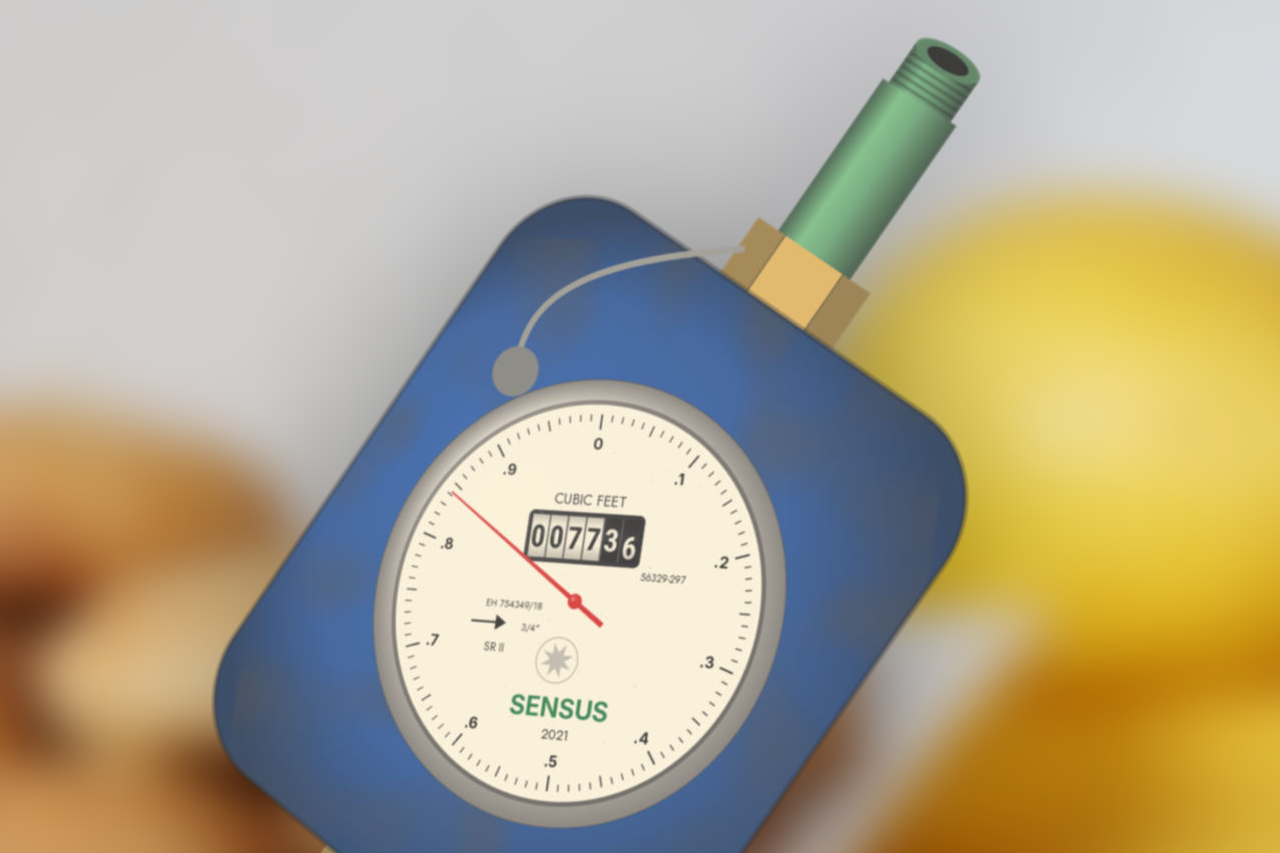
value=7735.84 unit=ft³
